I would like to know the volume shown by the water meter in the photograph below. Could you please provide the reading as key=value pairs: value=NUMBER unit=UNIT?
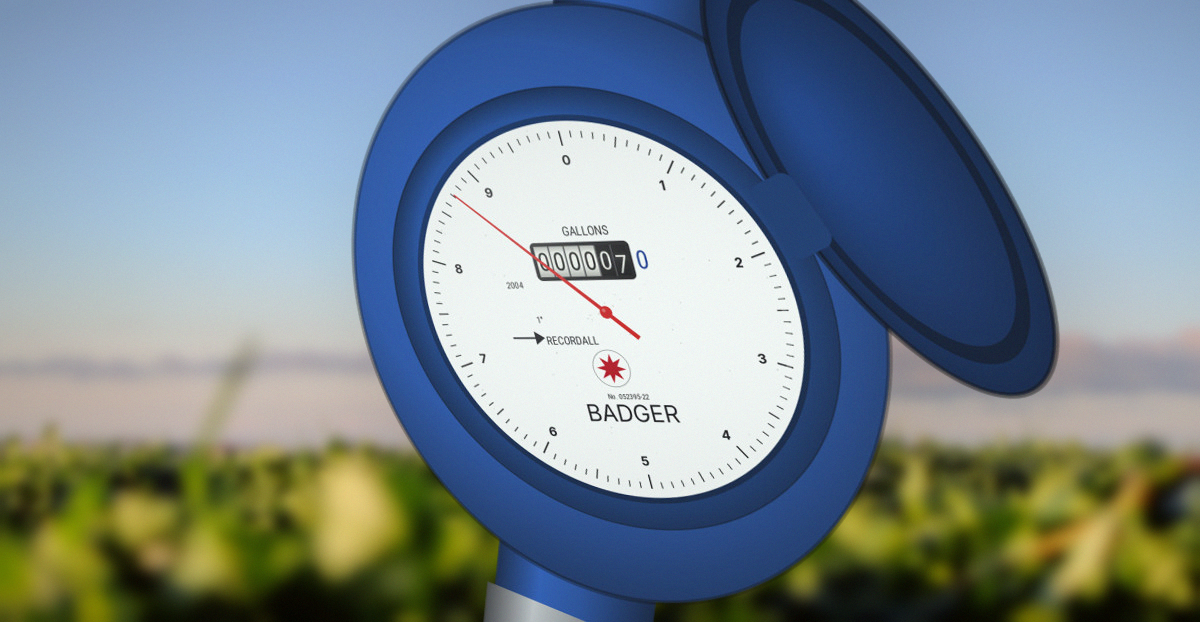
value=68.7 unit=gal
